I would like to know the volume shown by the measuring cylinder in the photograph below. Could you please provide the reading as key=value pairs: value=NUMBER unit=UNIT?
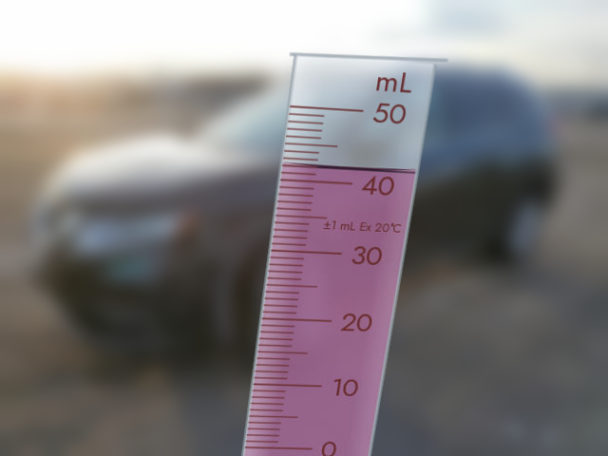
value=42 unit=mL
